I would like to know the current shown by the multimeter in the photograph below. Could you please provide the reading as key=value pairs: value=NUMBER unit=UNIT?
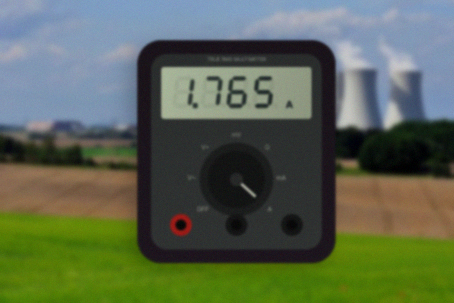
value=1.765 unit=A
